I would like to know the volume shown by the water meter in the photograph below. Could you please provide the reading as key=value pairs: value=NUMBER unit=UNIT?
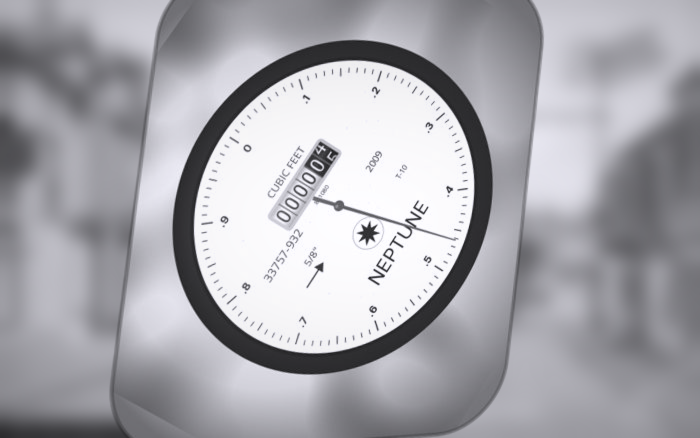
value=4.46 unit=ft³
